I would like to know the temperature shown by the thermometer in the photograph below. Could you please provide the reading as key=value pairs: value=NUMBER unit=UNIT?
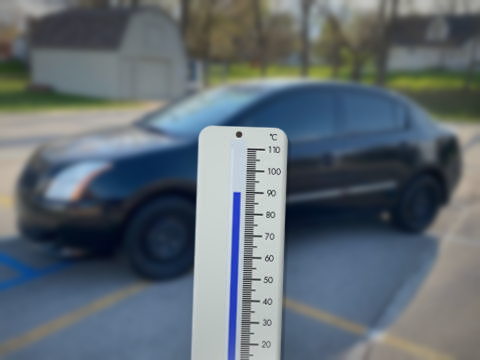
value=90 unit=°C
